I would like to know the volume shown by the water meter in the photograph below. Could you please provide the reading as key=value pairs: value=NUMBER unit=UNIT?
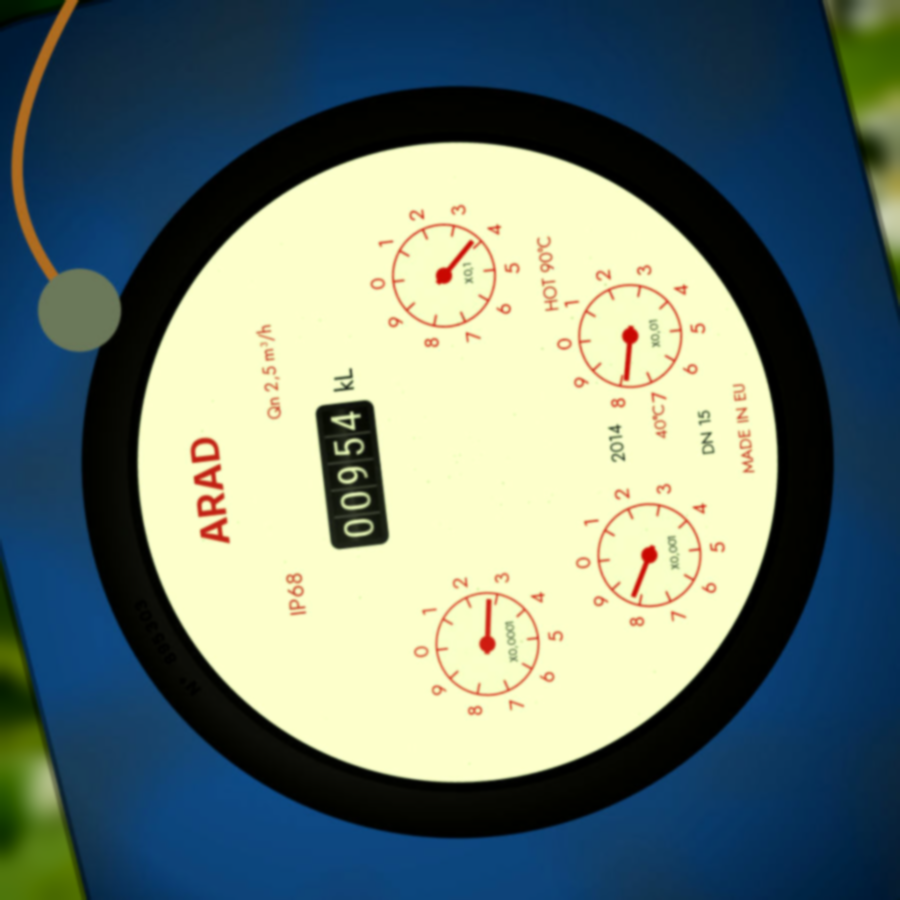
value=954.3782 unit=kL
